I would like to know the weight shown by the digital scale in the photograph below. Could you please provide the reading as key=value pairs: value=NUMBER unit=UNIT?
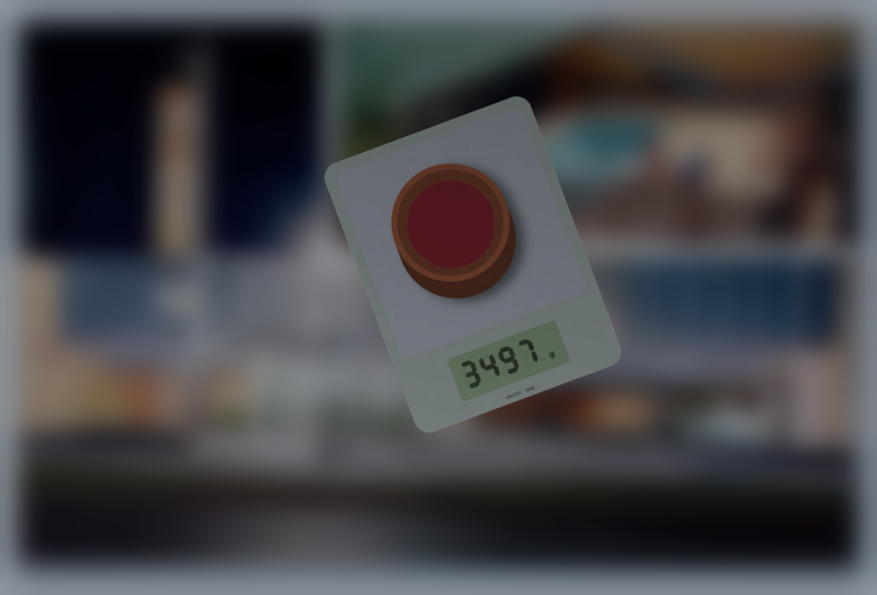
value=3497 unit=g
